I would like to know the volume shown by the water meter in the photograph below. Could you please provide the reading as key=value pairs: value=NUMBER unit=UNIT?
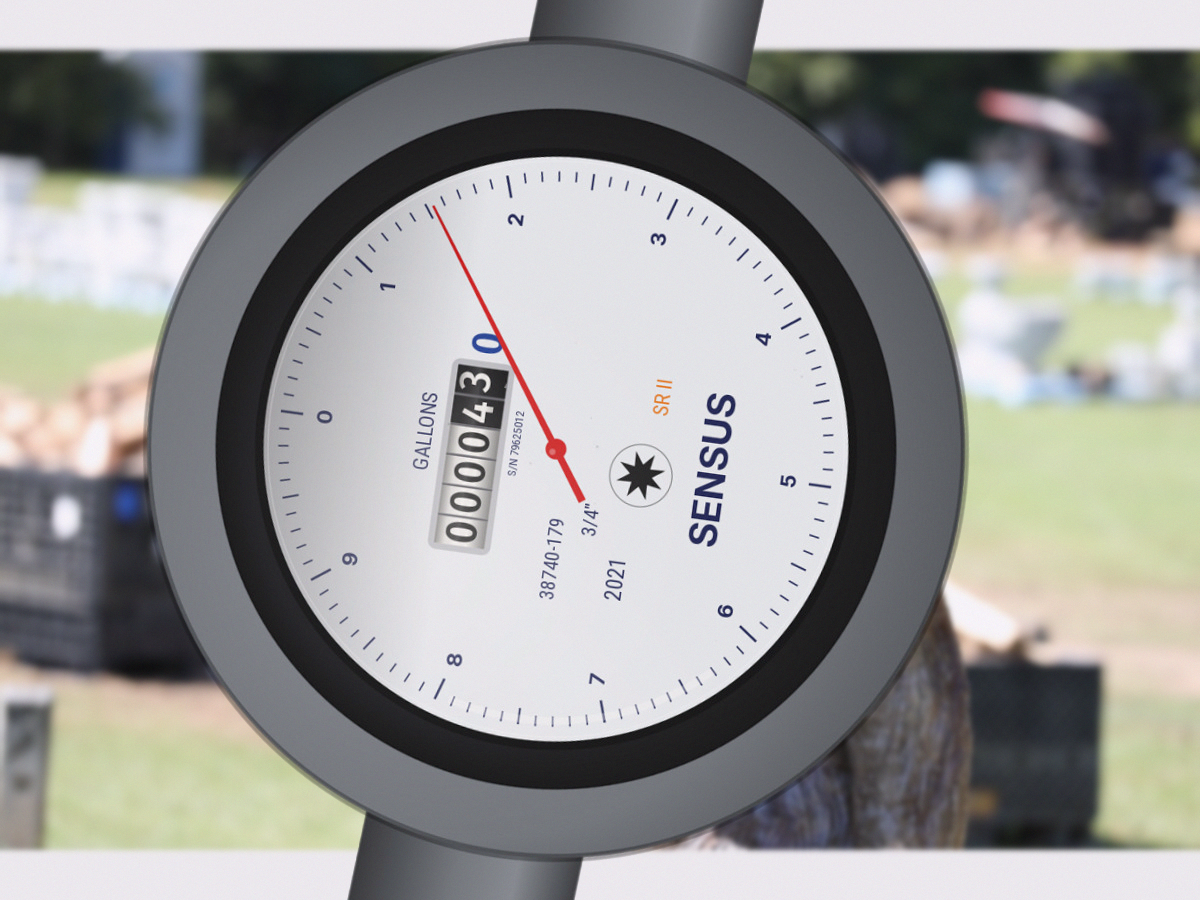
value=431.5 unit=gal
